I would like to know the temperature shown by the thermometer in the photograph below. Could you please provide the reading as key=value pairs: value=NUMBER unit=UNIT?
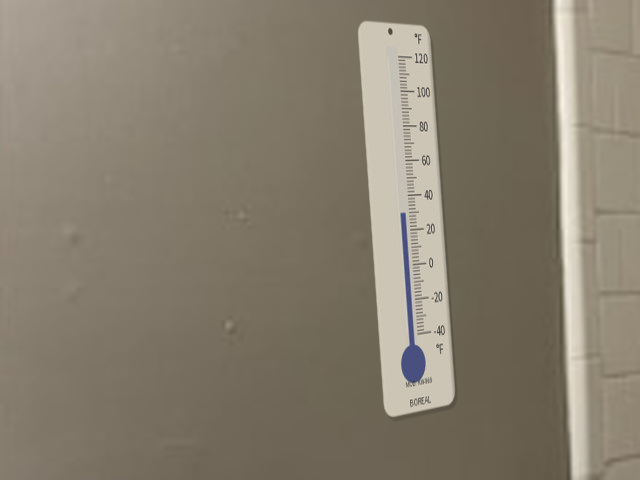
value=30 unit=°F
